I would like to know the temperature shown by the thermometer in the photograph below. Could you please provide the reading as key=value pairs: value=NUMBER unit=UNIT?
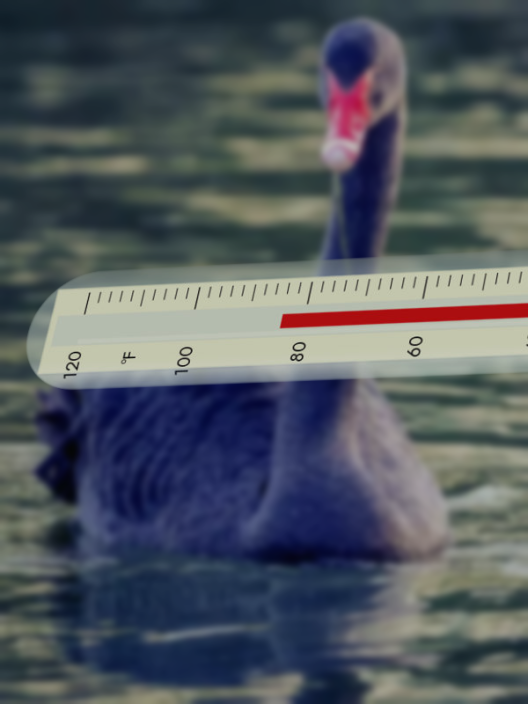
value=84 unit=°F
